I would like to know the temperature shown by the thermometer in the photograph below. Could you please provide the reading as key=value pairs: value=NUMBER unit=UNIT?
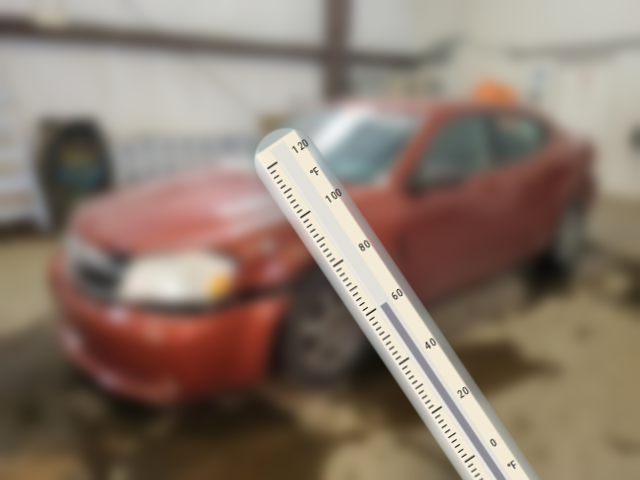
value=60 unit=°F
